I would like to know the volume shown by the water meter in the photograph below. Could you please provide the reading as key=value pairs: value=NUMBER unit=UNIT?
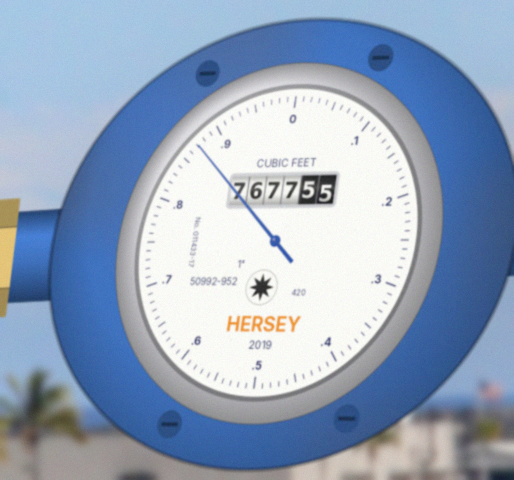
value=767754.87 unit=ft³
